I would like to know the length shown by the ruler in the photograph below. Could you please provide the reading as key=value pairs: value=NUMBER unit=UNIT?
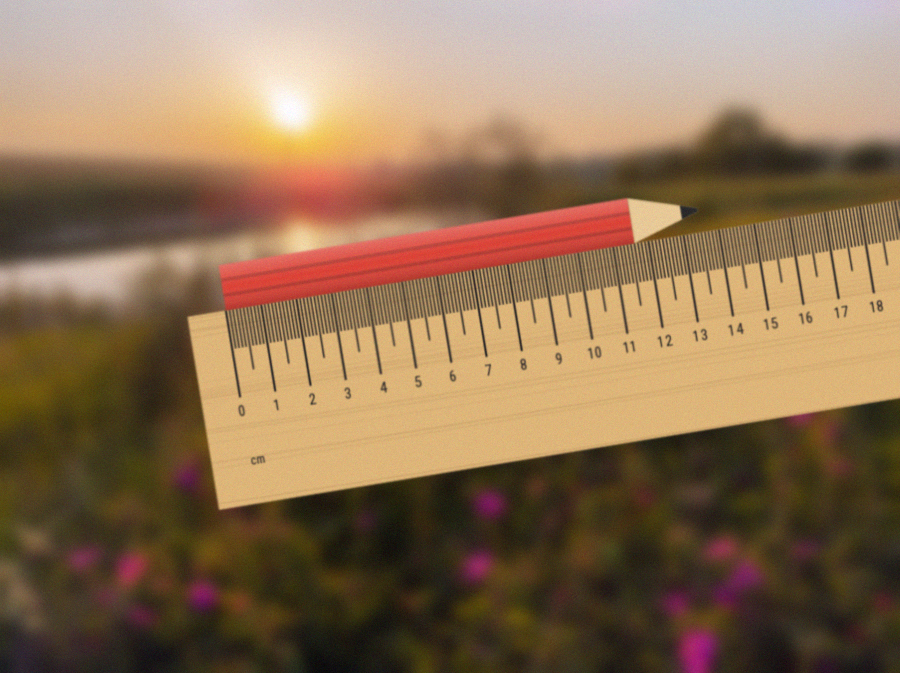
value=13.5 unit=cm
